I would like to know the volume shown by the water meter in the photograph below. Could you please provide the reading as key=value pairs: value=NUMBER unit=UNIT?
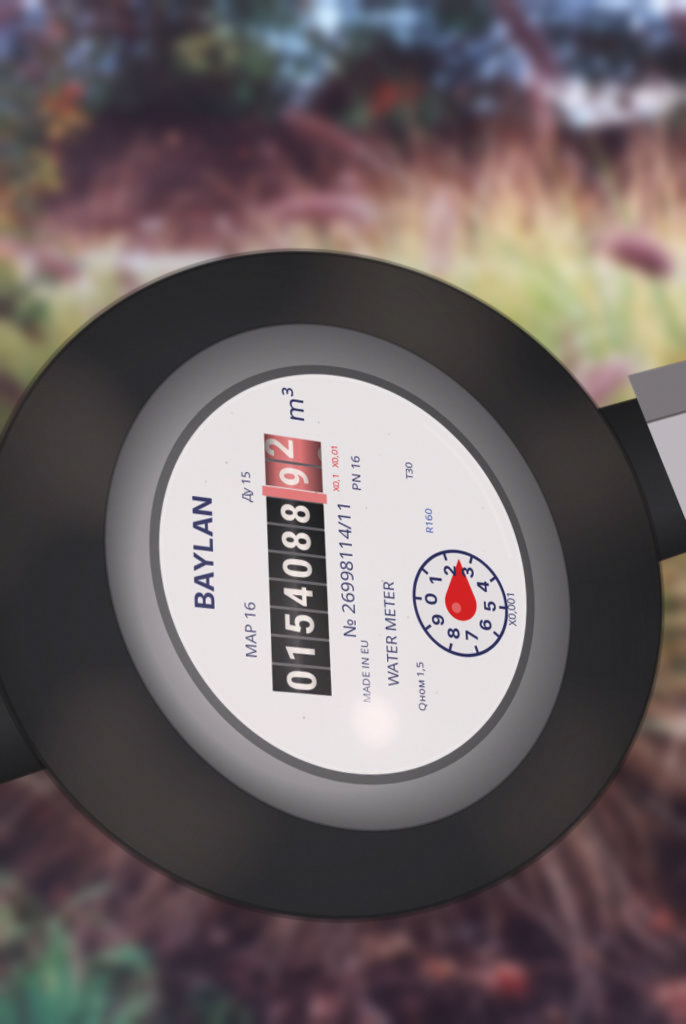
value=154088.922 unit=m³
